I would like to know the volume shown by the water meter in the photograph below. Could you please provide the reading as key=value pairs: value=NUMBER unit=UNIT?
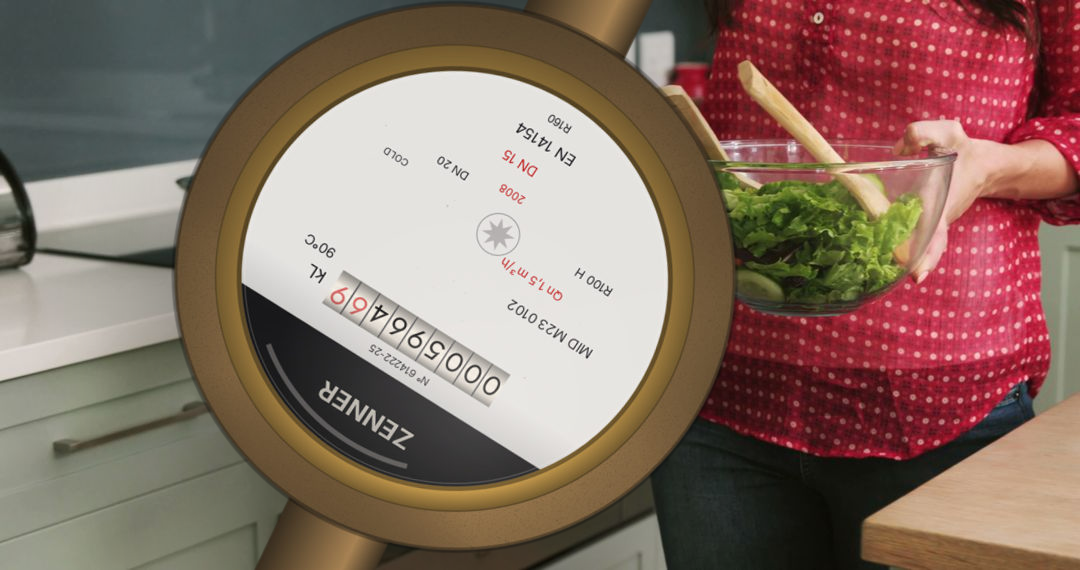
value=5964.69 unit=kL
